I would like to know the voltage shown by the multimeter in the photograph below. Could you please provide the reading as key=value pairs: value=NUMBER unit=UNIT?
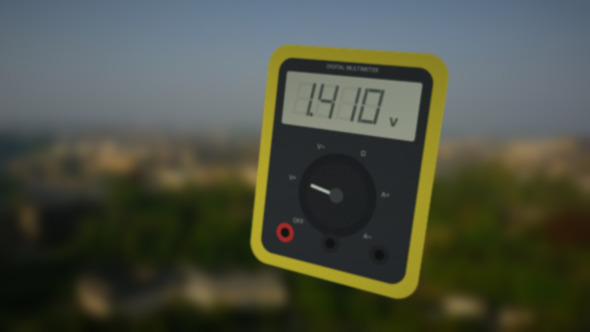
value=1.410 unit=V
